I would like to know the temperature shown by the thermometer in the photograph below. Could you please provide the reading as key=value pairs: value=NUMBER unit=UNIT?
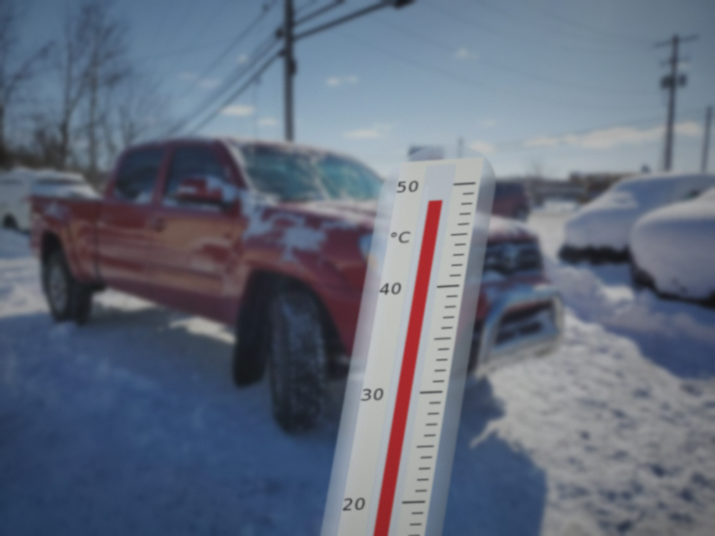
value=48.5 unit=°C
